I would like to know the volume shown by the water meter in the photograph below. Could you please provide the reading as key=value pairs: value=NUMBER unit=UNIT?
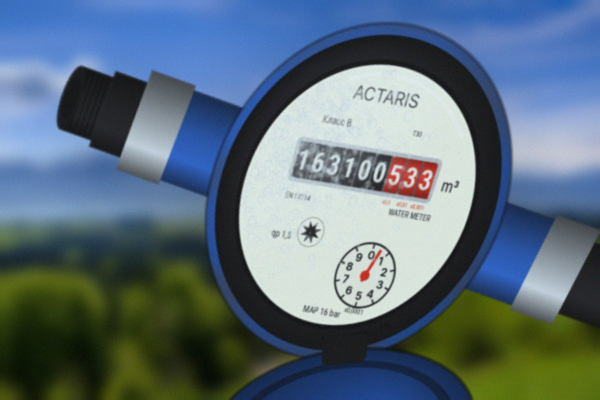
value=163100.5330 unit=m³
